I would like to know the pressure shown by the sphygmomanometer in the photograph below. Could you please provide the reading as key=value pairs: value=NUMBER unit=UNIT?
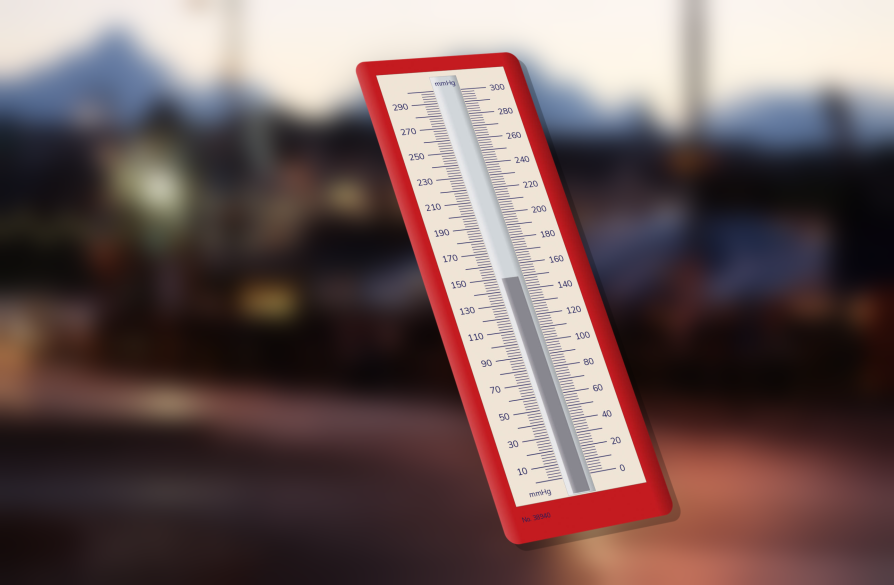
value=150 unit=mmHg
